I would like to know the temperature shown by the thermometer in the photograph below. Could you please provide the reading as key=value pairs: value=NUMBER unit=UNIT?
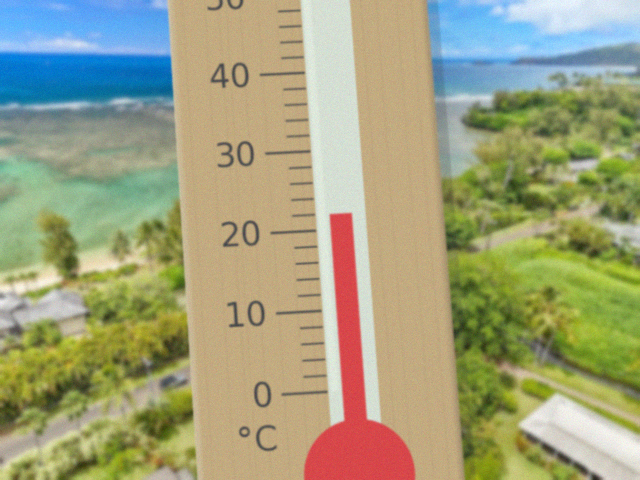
value=22 unit=°C
